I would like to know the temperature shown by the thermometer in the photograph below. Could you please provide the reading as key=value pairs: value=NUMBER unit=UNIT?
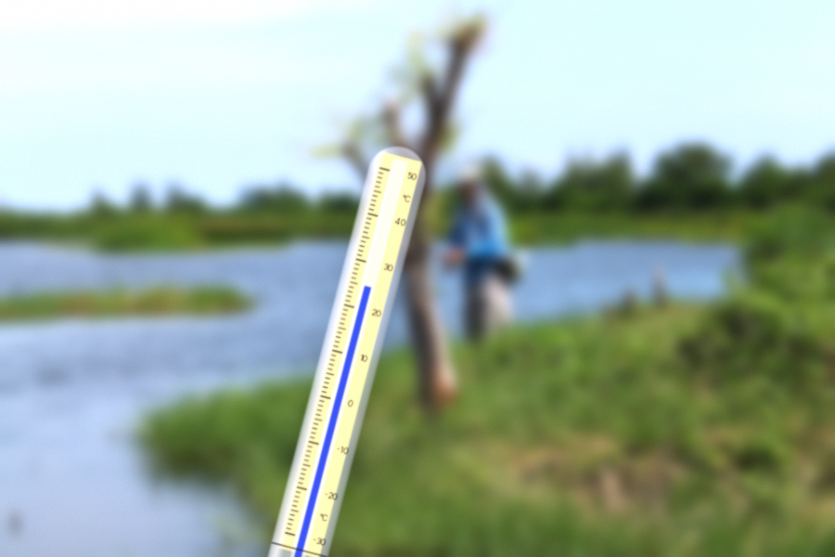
value=25 unit=°C
